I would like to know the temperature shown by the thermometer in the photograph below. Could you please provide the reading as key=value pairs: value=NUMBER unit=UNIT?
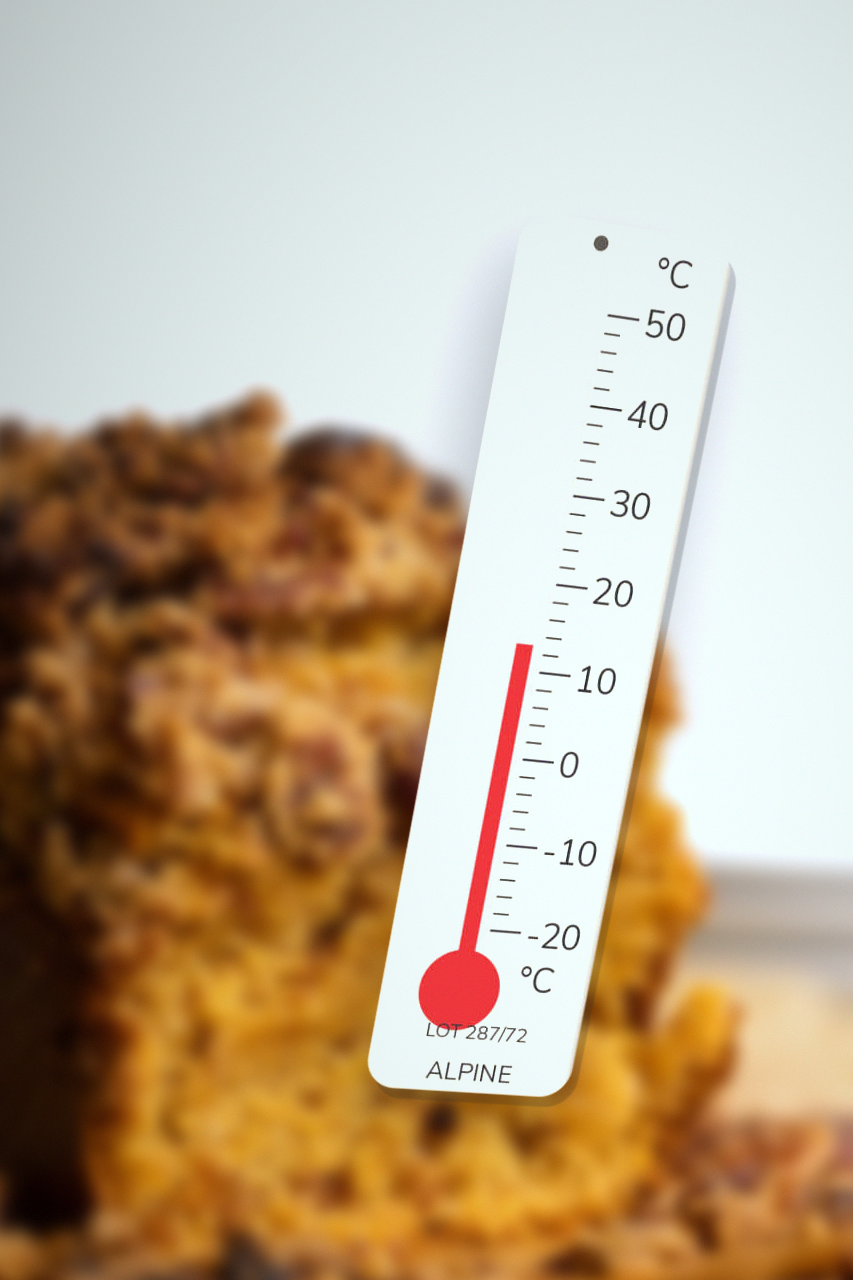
value=13 unit=°C
